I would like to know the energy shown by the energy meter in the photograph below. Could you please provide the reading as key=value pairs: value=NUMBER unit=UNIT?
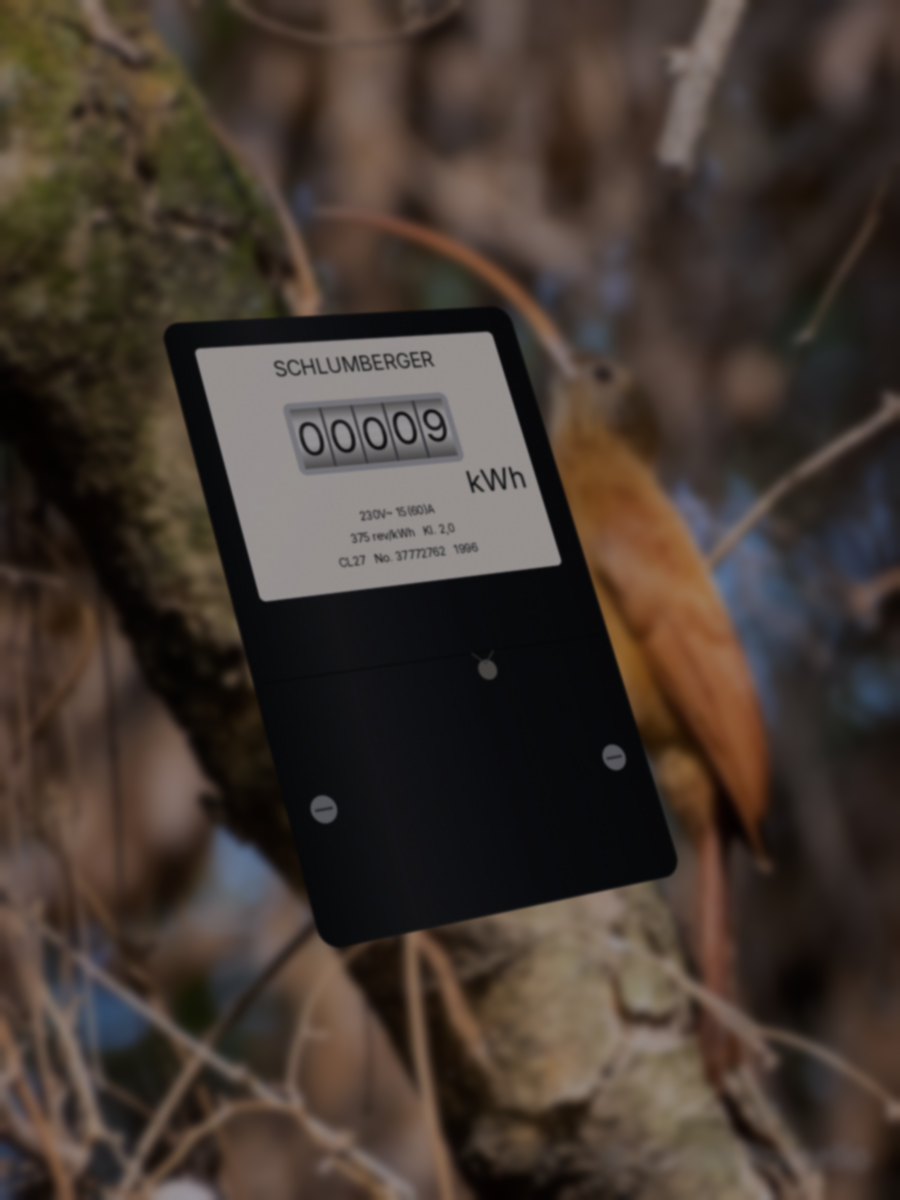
value=9 unit=kWh
